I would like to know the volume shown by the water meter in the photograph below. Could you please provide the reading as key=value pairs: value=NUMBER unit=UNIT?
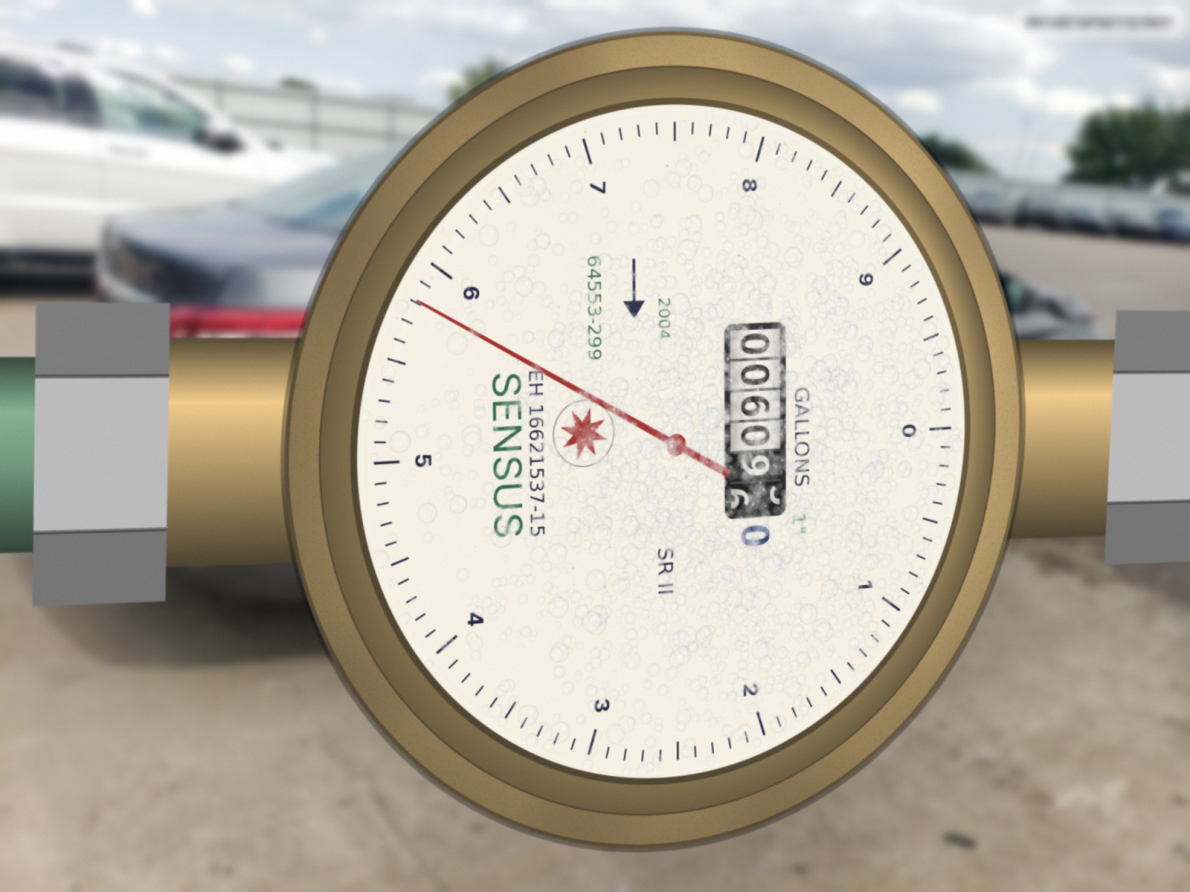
value=60955.8 unit=gal
